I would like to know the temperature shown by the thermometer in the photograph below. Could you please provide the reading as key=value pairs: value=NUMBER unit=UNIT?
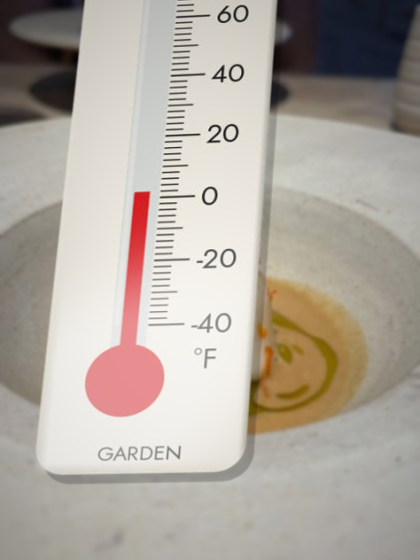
value=2 unit=°F
